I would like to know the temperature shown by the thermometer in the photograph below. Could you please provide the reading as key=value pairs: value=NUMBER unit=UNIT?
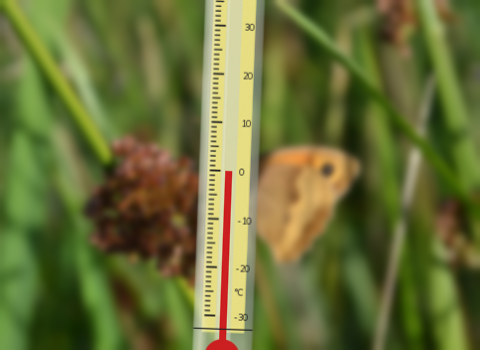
value=0 unit=°C
